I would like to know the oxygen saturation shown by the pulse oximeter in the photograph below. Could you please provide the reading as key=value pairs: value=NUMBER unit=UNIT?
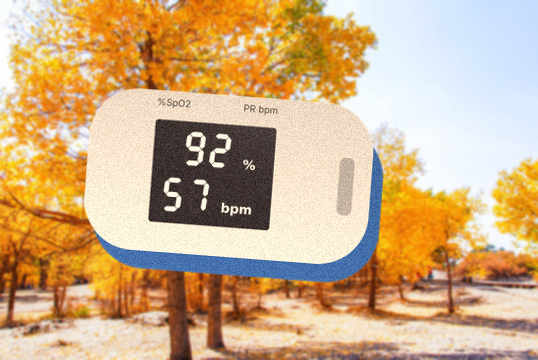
value=92 unit=%
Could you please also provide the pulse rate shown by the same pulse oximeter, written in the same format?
value=57 unit=bpm
